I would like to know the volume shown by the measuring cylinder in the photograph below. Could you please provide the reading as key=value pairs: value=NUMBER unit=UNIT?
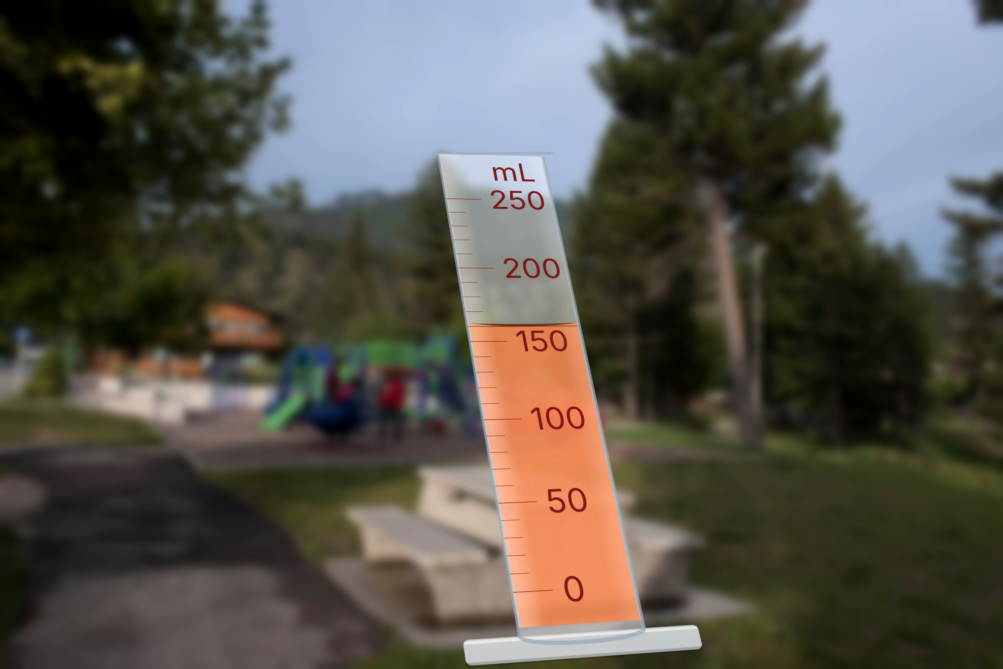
value=160 unit=mL
